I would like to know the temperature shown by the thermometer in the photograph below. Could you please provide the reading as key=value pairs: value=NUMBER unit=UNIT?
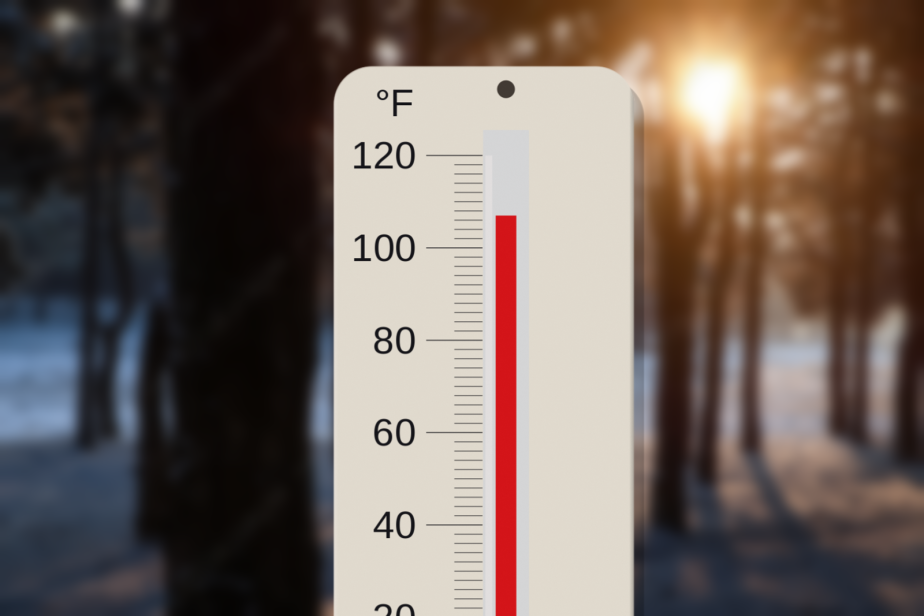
value=107 unit=°F
